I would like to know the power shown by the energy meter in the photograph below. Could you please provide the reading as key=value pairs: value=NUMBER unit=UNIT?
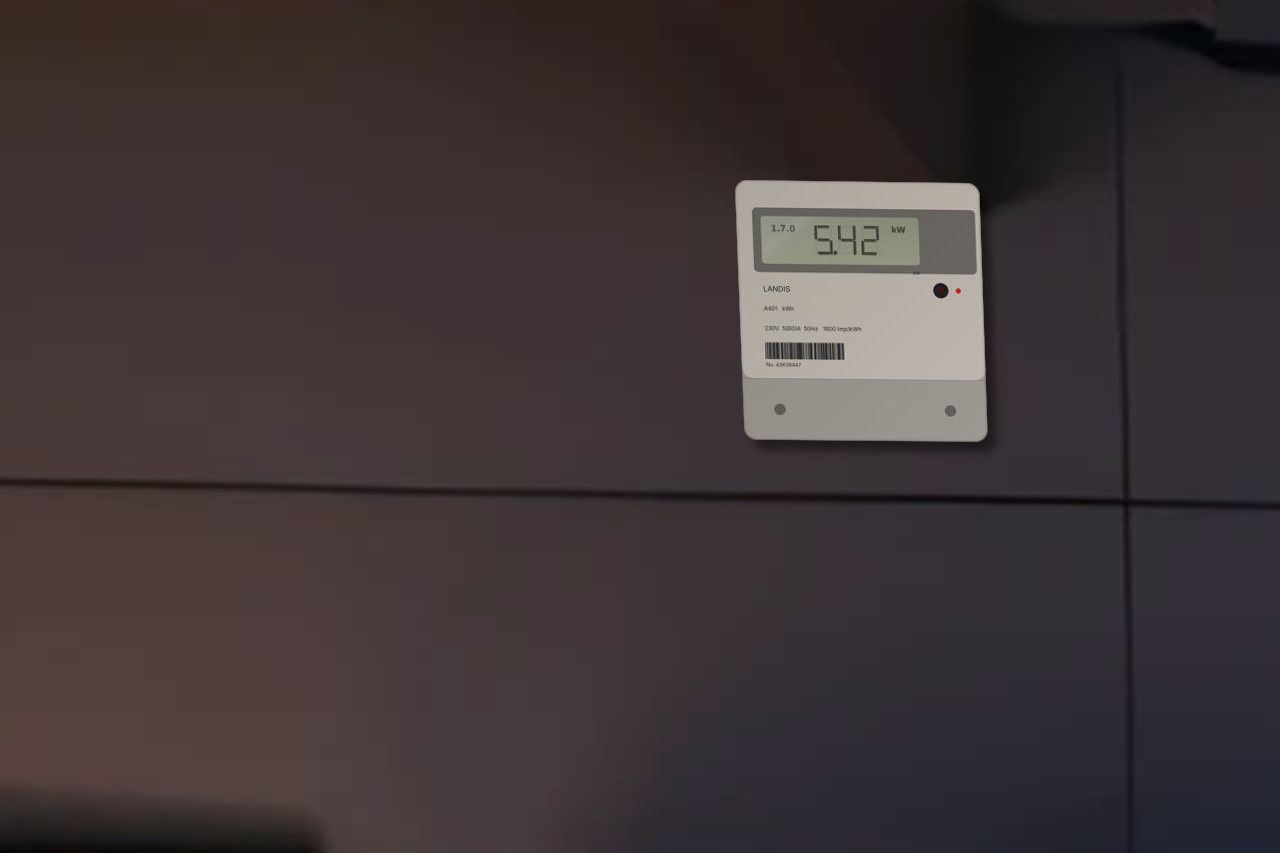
value=5.42 unit=kW
